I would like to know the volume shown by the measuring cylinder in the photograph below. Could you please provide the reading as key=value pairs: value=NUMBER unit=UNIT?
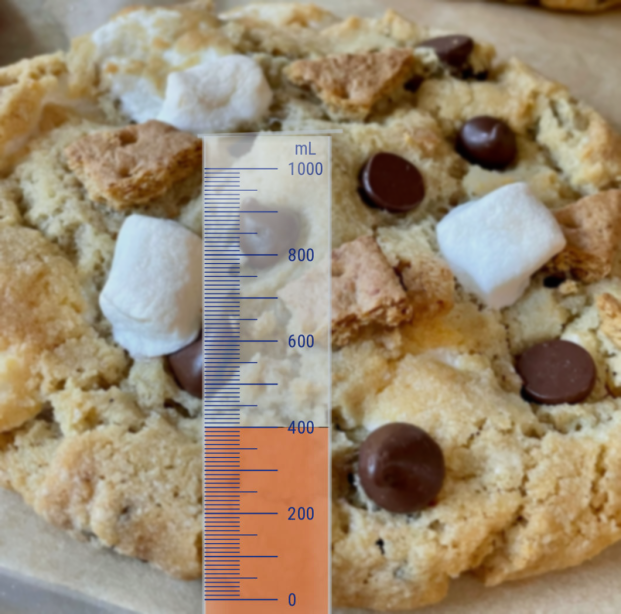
value=400 unit=mL
